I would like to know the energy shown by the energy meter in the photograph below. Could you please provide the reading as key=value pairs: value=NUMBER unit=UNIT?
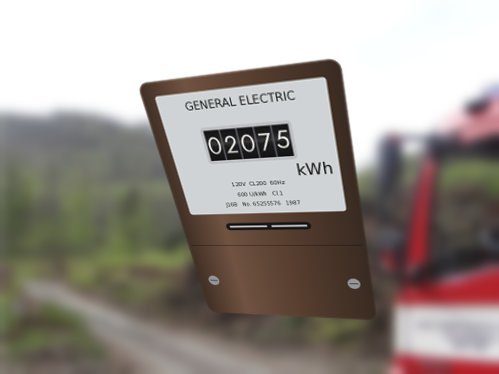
value=2075 unit=kWh
